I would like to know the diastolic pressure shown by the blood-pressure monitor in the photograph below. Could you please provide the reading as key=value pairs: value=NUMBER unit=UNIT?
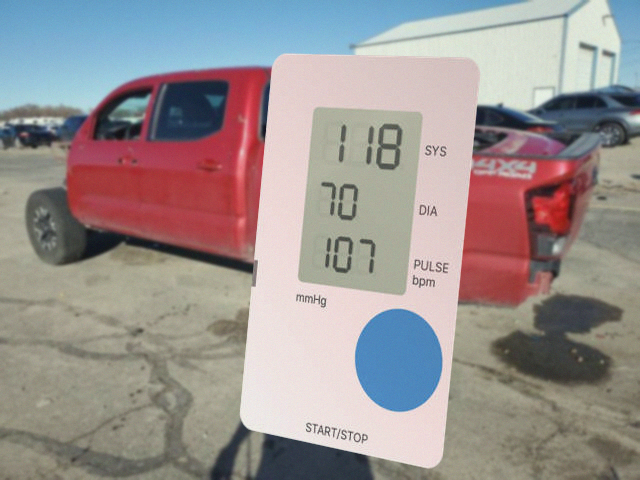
value=70 unit=mmHg
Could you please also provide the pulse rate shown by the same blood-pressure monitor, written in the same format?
value=107 unit=bpm
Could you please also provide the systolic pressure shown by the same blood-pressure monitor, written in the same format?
value=118 unit=mmHg
